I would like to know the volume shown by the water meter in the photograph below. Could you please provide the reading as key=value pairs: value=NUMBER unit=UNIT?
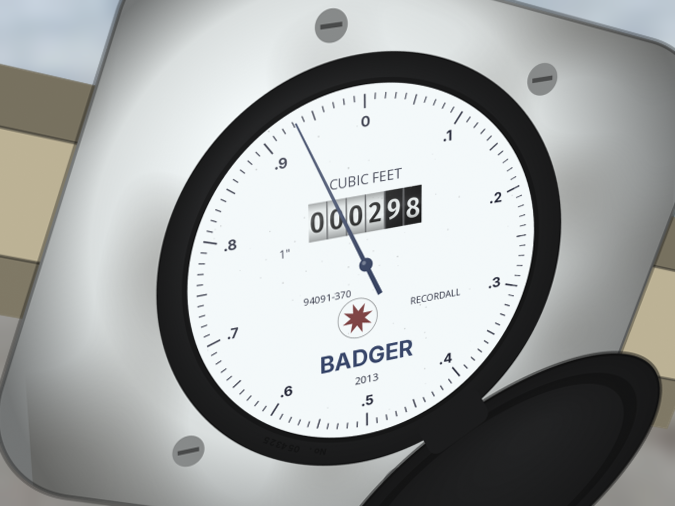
value=297.93 unit=ft³
